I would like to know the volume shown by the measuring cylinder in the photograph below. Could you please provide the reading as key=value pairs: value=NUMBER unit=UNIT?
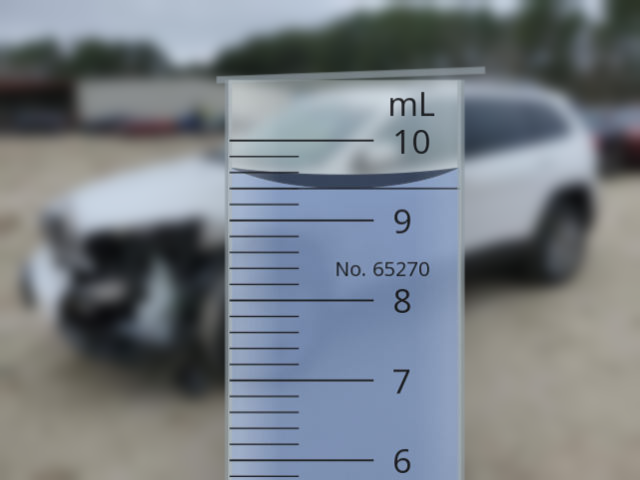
value=9.4 unit=mL
